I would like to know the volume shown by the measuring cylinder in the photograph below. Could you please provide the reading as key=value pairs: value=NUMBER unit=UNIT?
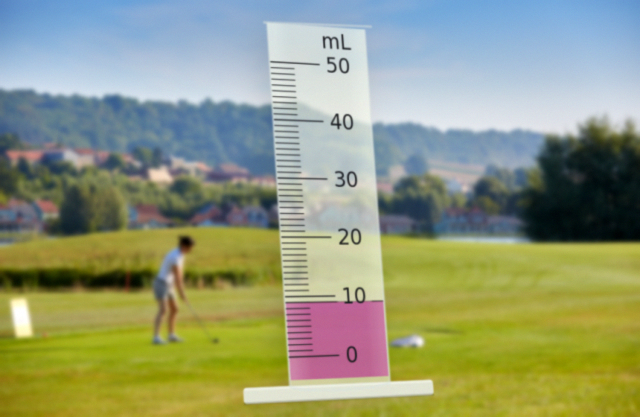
value=9 unit=mL
